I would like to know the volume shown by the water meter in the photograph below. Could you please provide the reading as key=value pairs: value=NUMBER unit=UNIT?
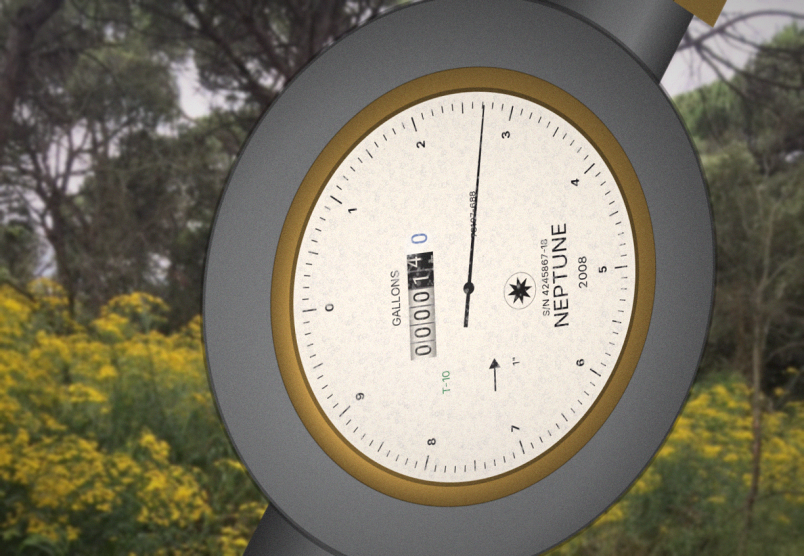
value=142.7 unit=gal
